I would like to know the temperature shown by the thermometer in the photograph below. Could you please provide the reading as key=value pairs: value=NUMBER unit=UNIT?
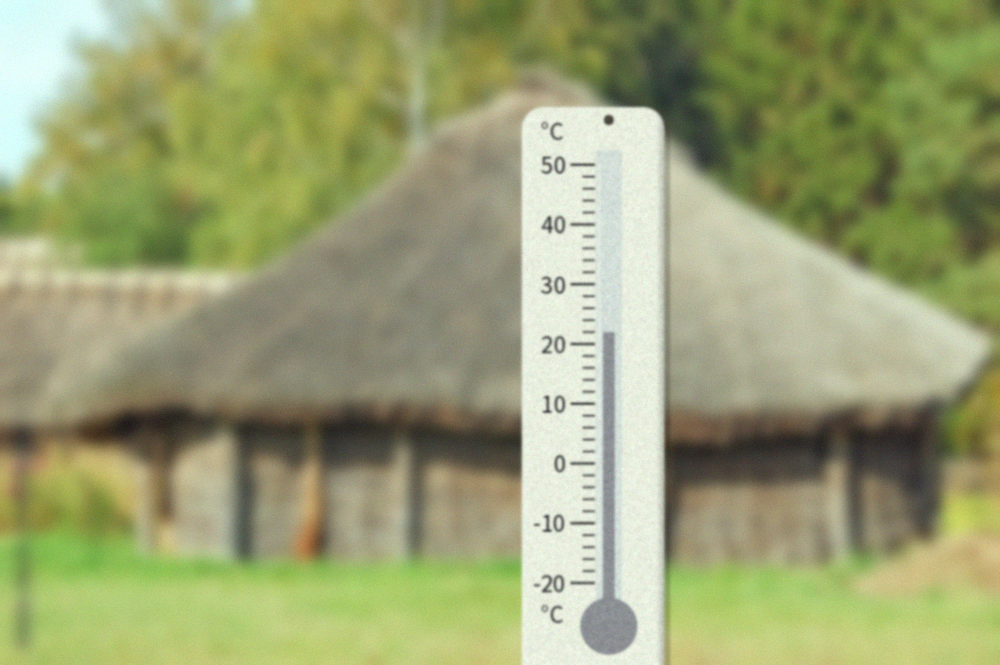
value=22 unit=°C
